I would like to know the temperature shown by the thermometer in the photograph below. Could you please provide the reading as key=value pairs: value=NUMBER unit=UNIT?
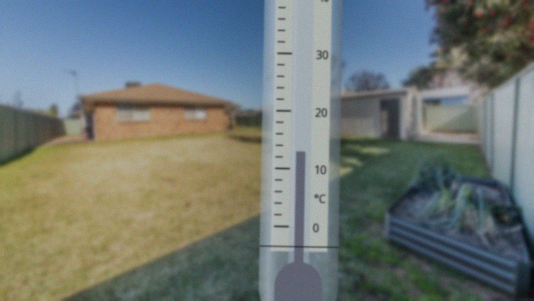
value=13 unit=°C
